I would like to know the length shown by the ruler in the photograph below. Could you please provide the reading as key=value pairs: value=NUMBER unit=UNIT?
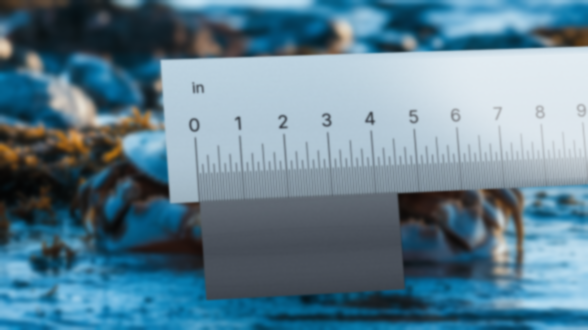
value=4.5 unit=in
